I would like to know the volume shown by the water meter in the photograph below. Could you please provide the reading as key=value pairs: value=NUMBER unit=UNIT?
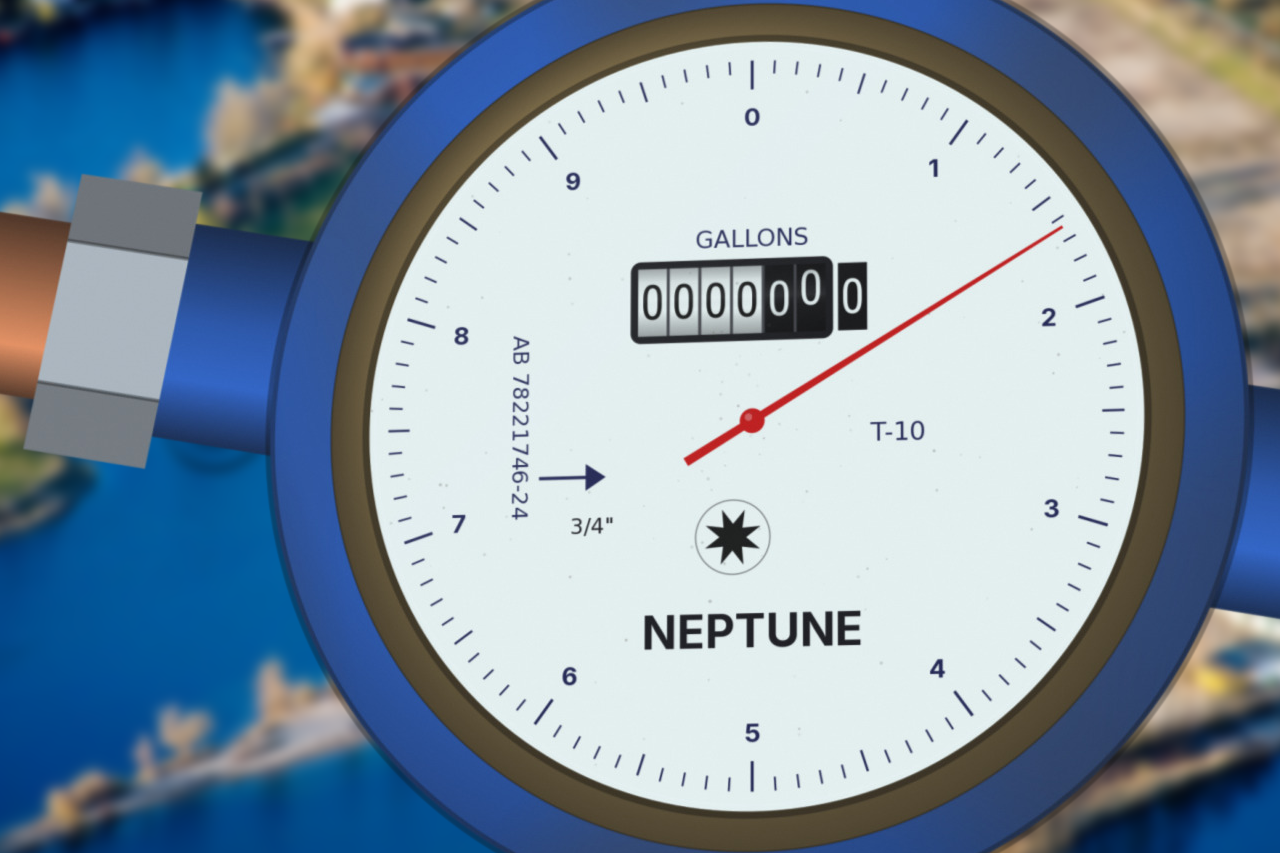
value=1.6 unit=gal
